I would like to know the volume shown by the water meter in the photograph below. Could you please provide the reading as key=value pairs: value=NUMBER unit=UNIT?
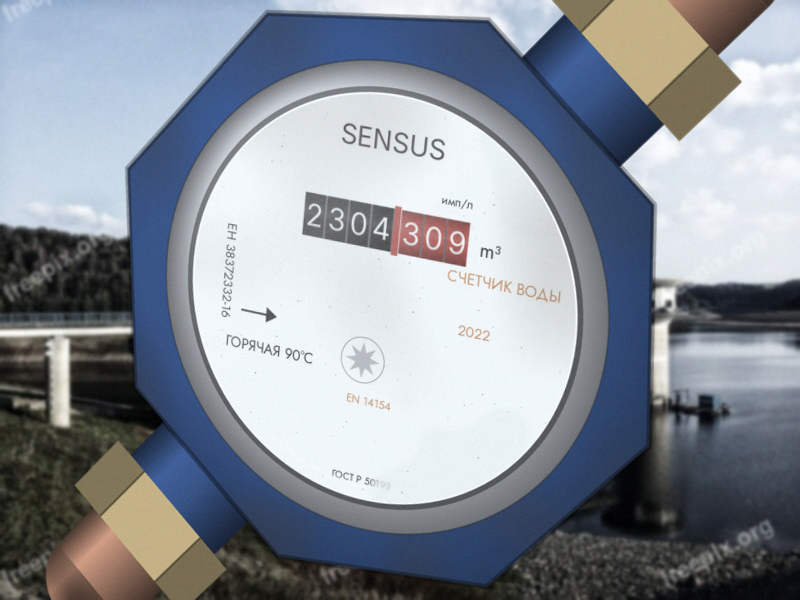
value=2304.309 unit=m³
